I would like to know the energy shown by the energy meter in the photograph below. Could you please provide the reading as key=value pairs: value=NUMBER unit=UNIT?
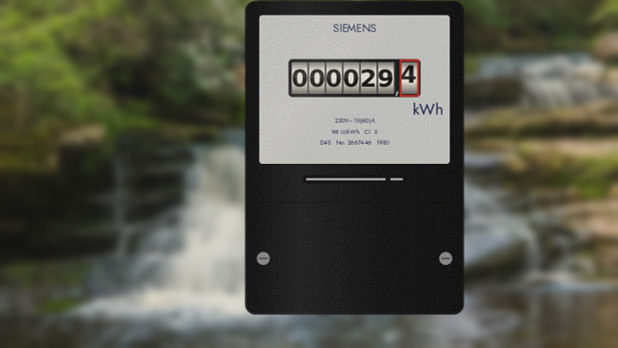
value=29.4 unit=kWh
